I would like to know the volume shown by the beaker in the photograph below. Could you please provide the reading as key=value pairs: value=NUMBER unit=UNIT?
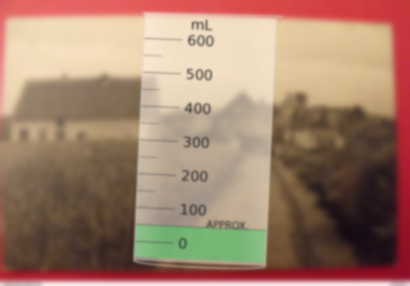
value=50 unit=mL
